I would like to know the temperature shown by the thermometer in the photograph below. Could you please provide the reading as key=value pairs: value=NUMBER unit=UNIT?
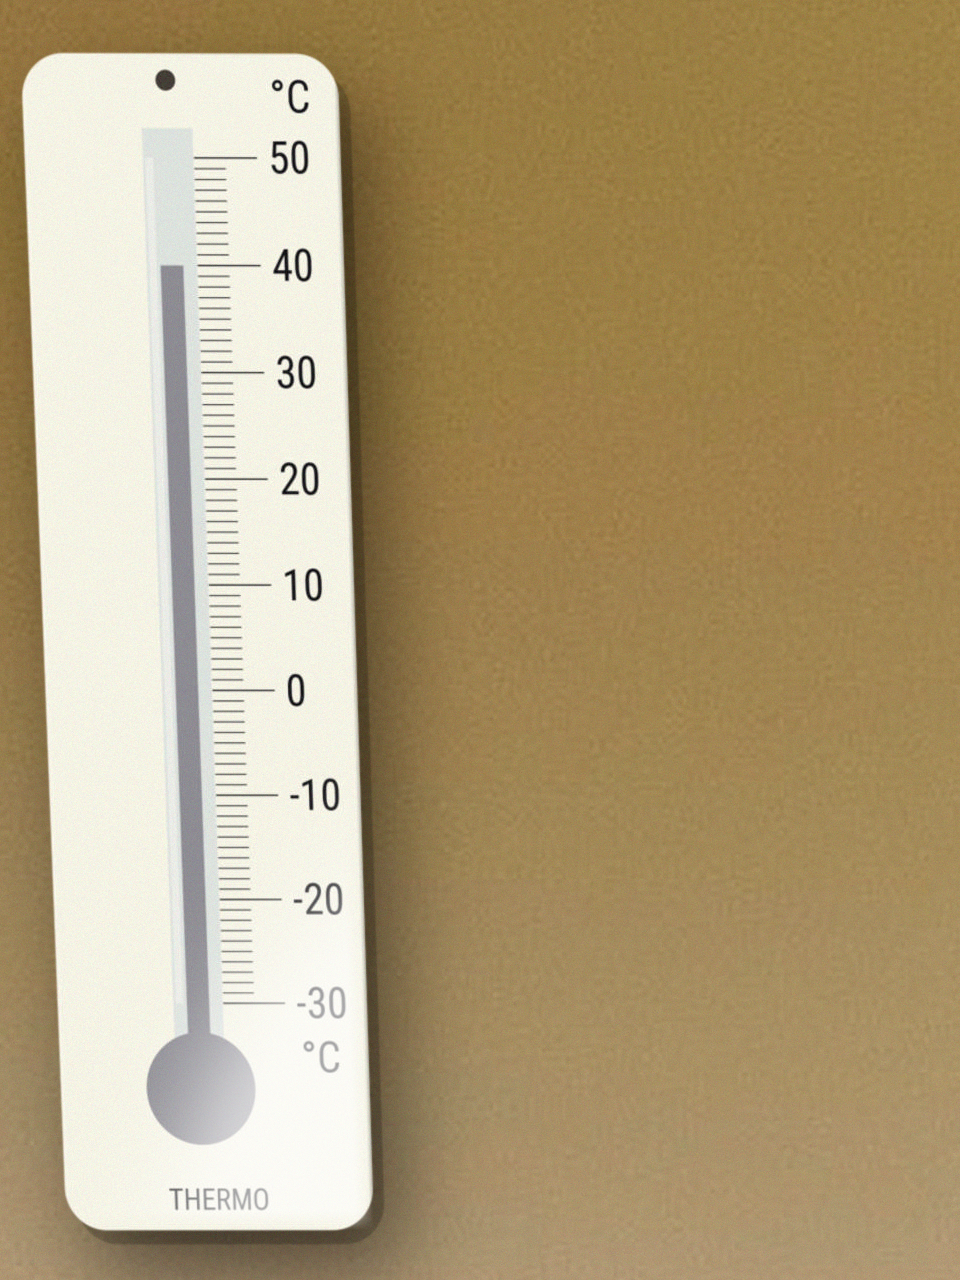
value=40 unit=°C
